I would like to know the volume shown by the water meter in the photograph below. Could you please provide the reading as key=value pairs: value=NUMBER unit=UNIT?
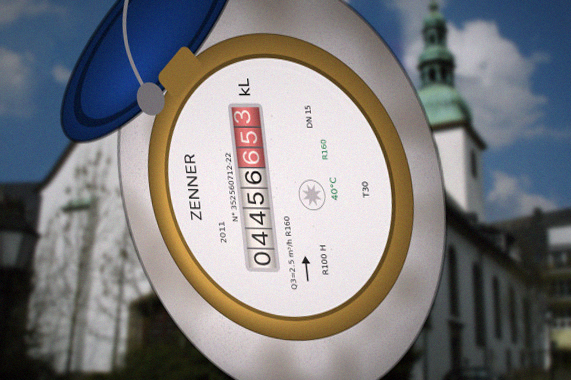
value=4456.653 unit=kL
